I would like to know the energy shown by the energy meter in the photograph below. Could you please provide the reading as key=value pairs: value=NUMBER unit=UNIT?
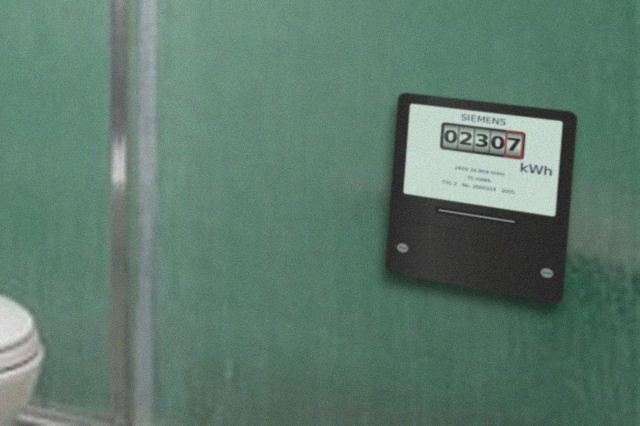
value=230.7 unit=kWh
